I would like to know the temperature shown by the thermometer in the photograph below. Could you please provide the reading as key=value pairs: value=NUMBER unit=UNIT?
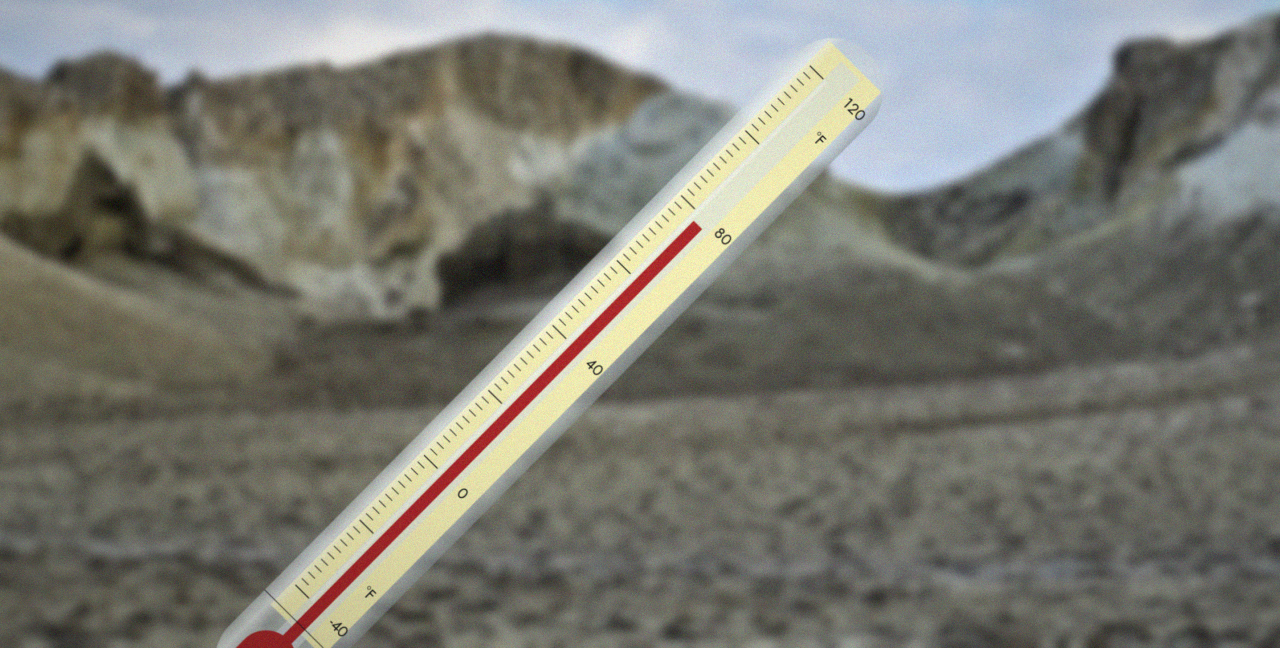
value=78 unit=°F
